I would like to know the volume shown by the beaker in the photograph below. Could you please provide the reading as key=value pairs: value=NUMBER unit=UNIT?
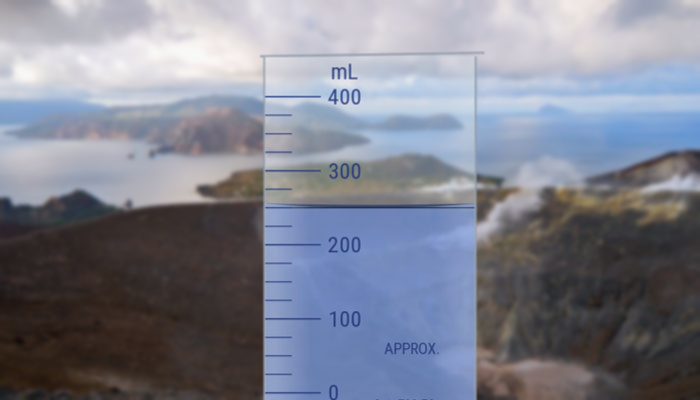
value=250 unit=mL
